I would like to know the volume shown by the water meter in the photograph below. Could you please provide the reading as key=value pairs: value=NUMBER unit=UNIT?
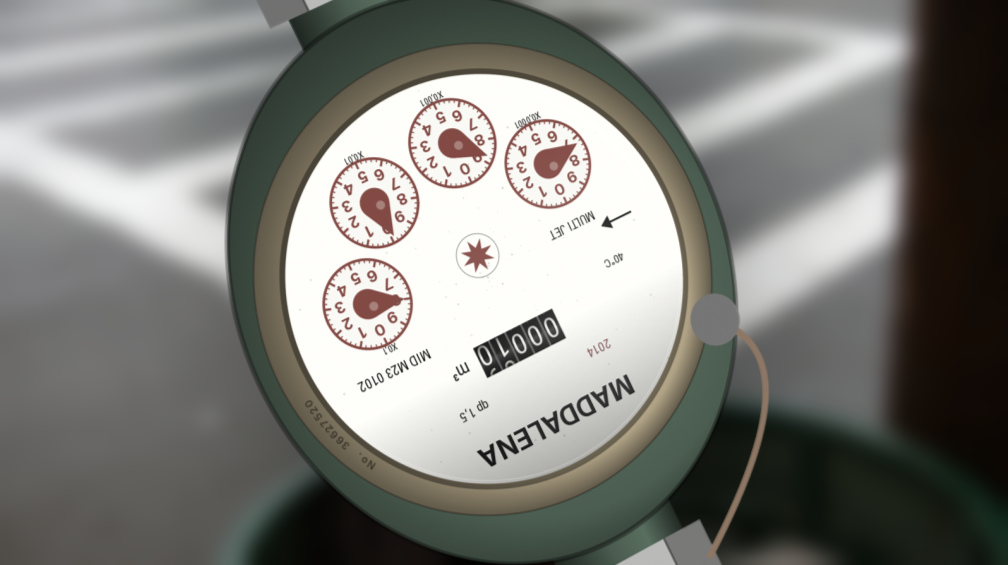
value=9.7987 unit=m³
